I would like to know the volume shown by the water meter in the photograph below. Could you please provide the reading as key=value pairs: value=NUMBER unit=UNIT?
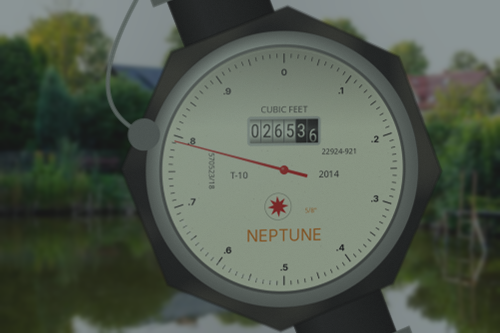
value=26535.79 unit=ft³
